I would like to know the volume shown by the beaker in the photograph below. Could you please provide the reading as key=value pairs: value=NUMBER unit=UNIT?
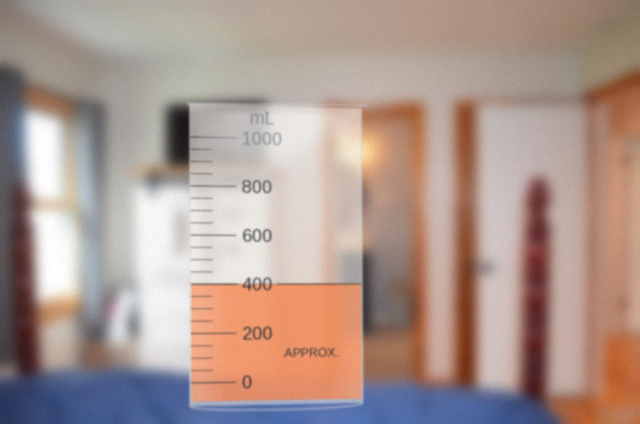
value=400 unit=mL
